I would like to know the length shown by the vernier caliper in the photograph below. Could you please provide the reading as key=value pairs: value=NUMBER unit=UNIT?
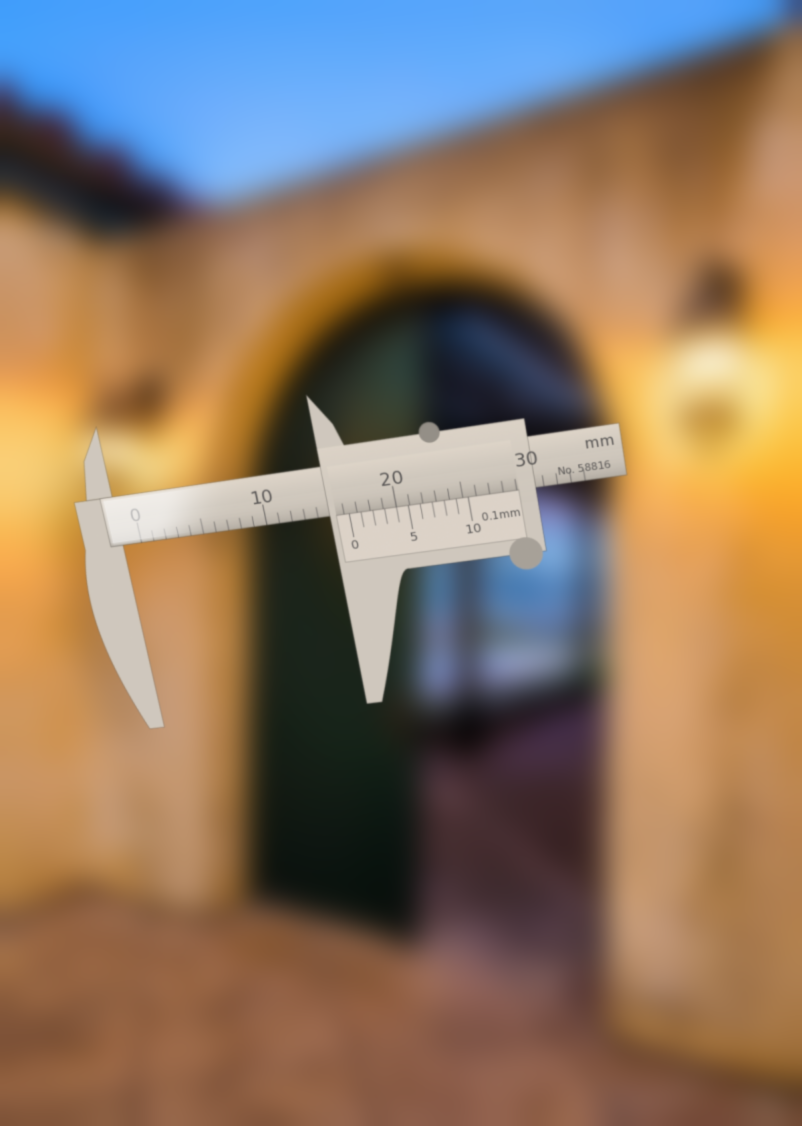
value=16.4 unit=mm
